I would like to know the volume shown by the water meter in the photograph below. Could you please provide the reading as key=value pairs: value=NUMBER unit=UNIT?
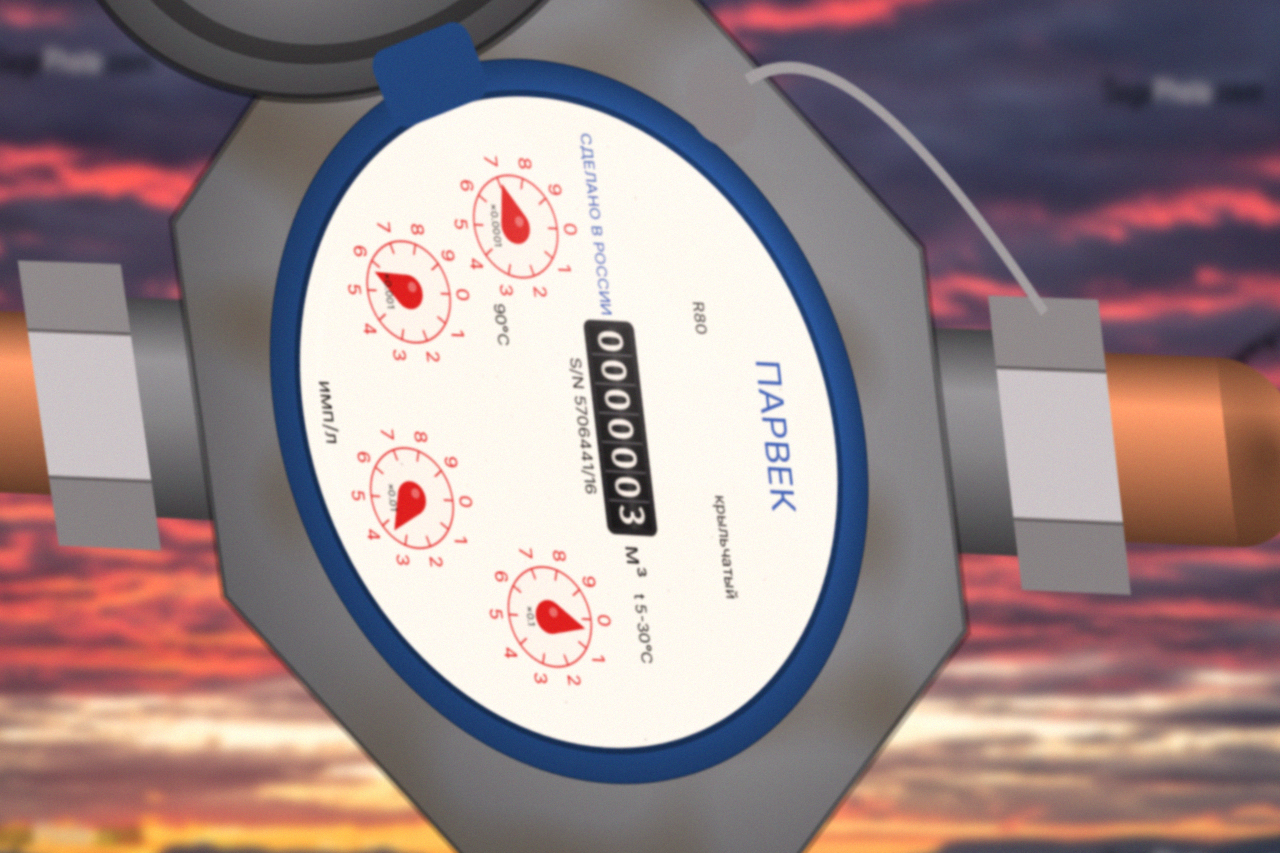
value=3.0357 unit=m³
